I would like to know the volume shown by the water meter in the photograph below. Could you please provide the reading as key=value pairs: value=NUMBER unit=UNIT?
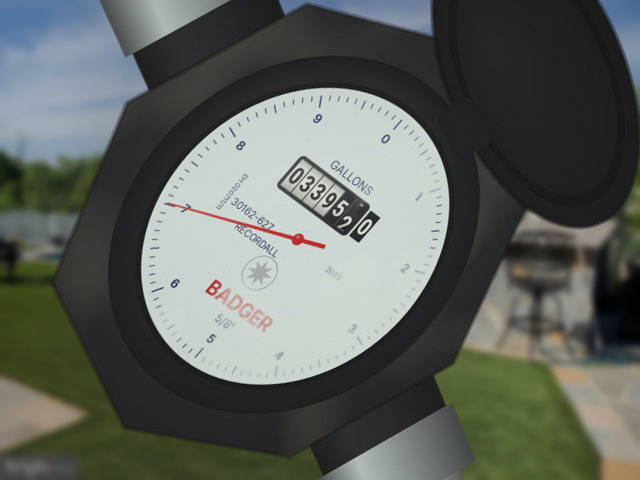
value=339517.0 unit=gal
